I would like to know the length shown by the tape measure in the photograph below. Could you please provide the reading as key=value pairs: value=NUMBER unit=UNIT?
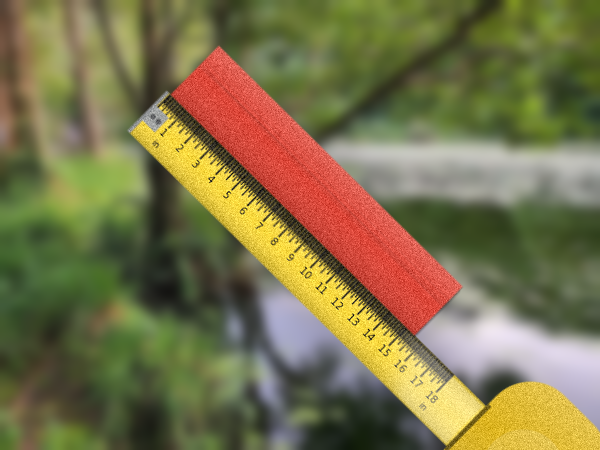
value=15.5 unit=in
